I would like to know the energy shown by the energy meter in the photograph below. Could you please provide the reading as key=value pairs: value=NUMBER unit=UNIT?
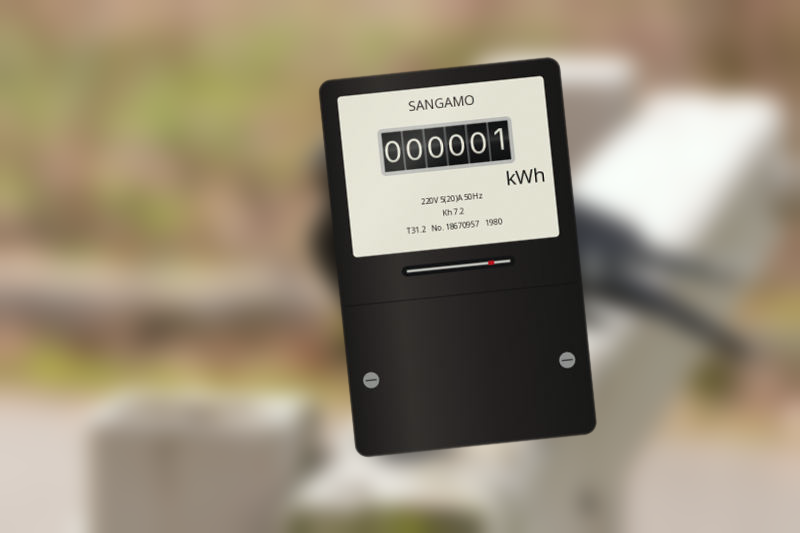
value=1 unit=kWh
